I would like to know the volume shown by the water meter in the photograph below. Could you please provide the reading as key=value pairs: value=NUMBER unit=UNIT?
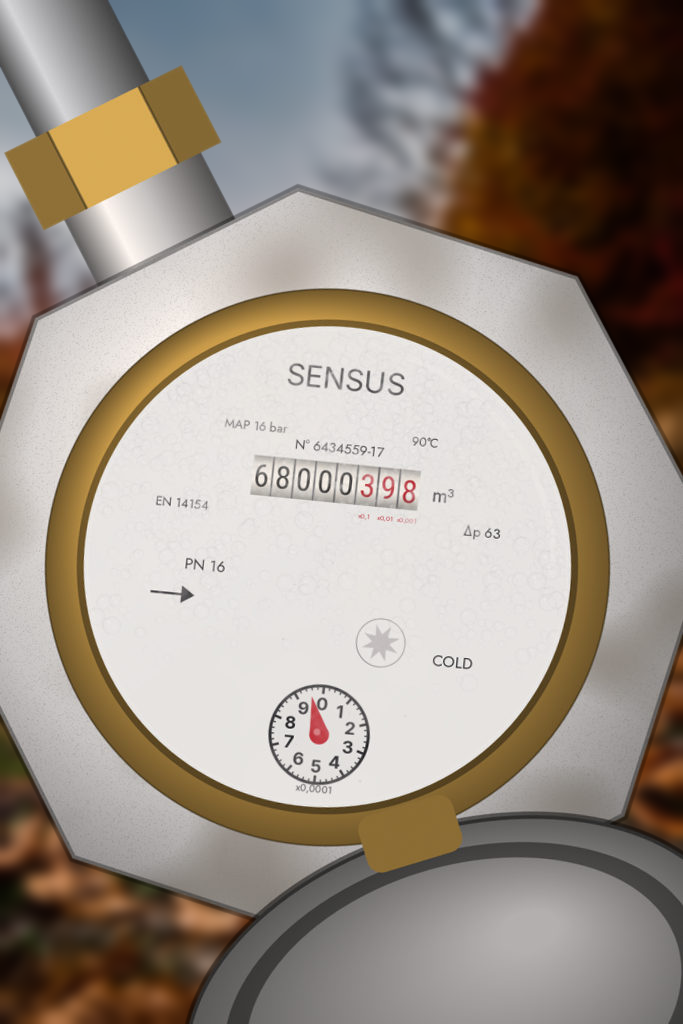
value=68000.3979 unit=m³
